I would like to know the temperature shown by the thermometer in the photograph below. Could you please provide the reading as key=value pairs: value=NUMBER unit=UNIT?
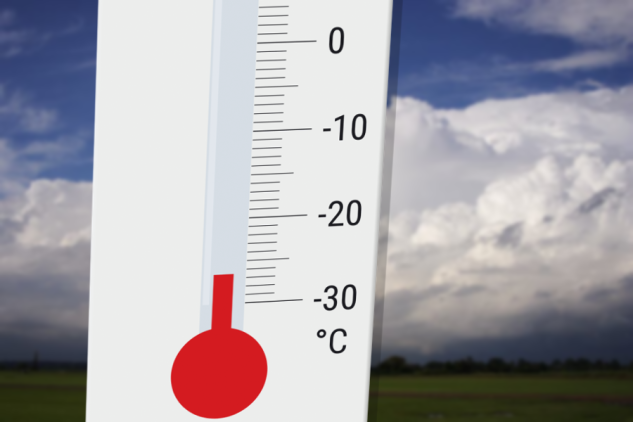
value=-26.5 unit=°C
